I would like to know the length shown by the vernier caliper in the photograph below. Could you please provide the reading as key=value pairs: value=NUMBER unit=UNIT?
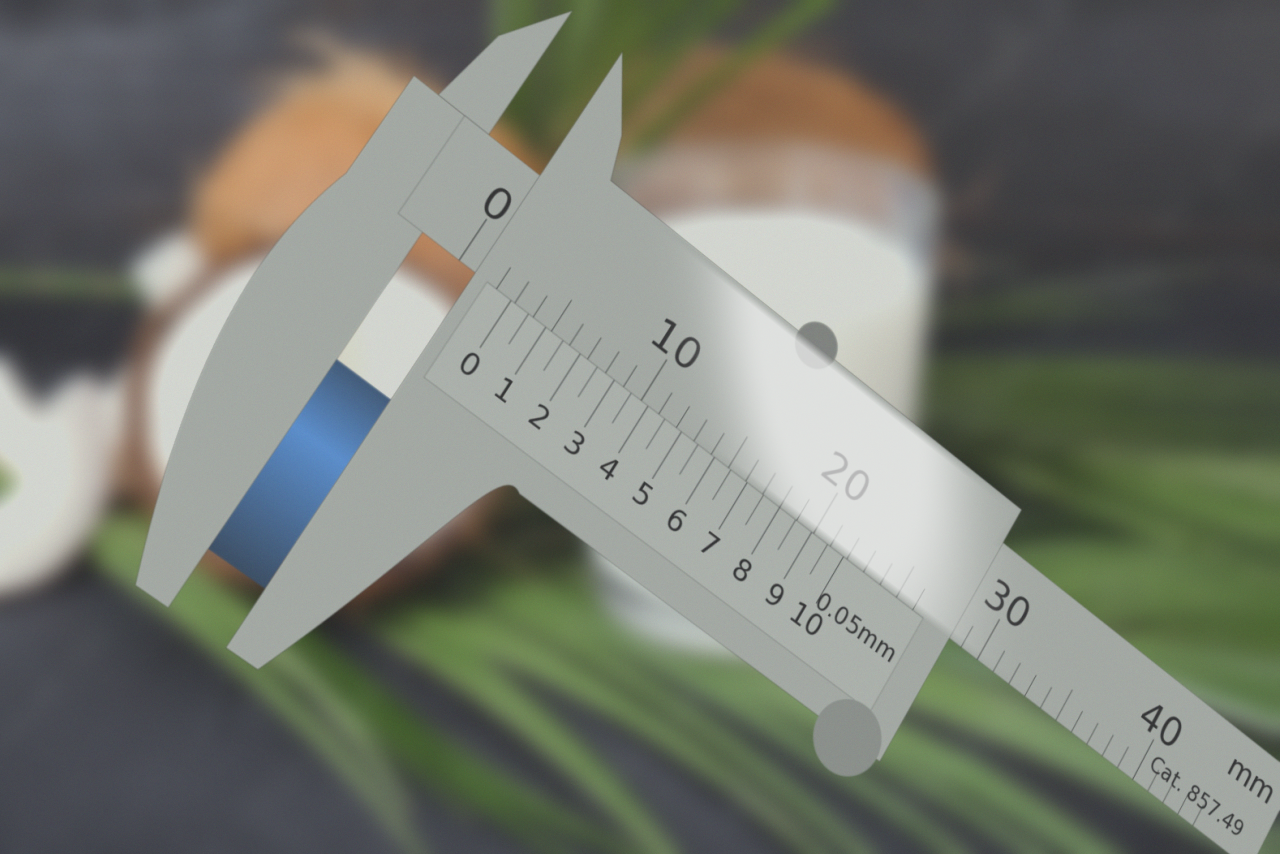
value=2.8 unit=mm
